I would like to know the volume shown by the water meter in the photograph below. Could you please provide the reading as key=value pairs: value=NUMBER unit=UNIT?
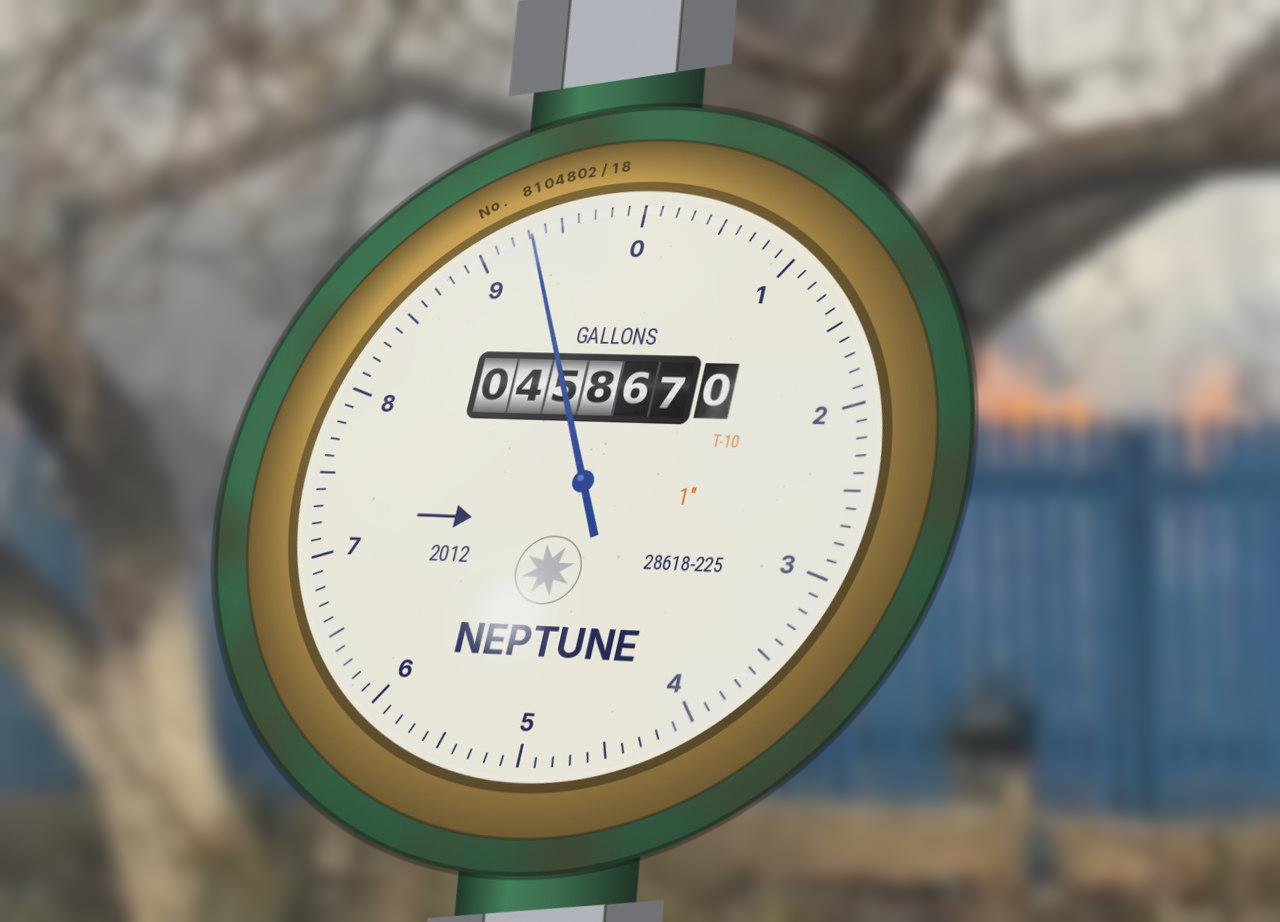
value=458669.3 unit=gal
